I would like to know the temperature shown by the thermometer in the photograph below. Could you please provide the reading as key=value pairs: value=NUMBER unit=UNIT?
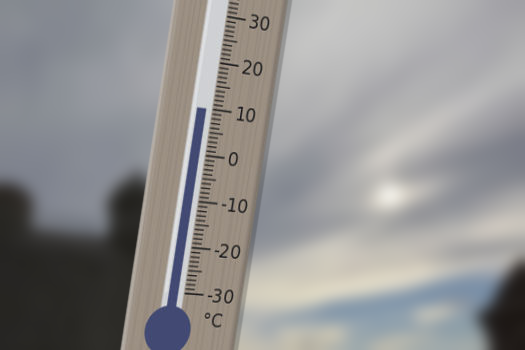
value=10 unit=°C
